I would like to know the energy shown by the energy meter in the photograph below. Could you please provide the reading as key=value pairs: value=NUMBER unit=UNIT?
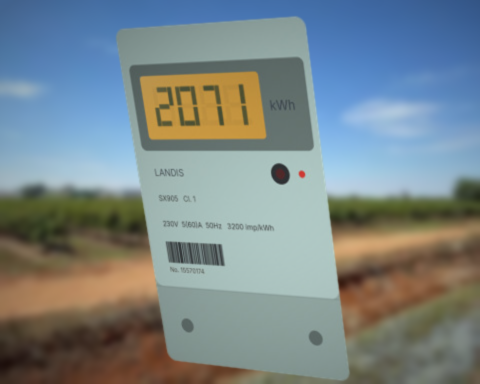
value=2071 unit=kWh
